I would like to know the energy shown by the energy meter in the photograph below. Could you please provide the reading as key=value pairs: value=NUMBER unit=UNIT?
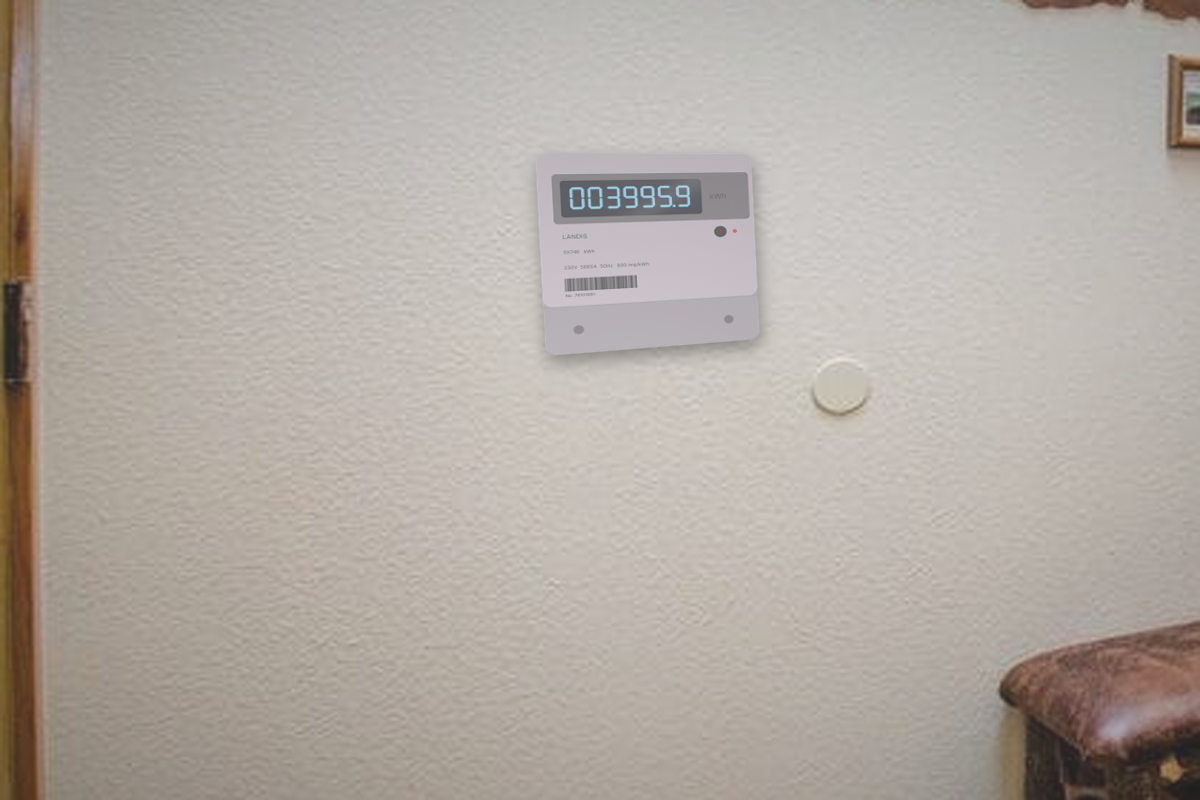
value=3995.9 unit=kWh
